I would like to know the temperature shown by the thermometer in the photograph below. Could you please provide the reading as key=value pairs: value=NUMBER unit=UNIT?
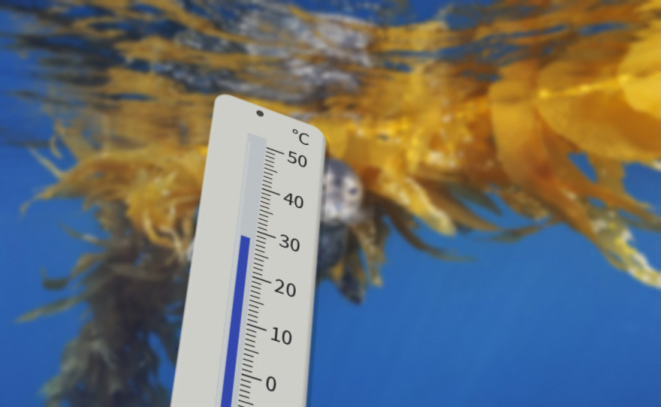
value=28 unit=°C
